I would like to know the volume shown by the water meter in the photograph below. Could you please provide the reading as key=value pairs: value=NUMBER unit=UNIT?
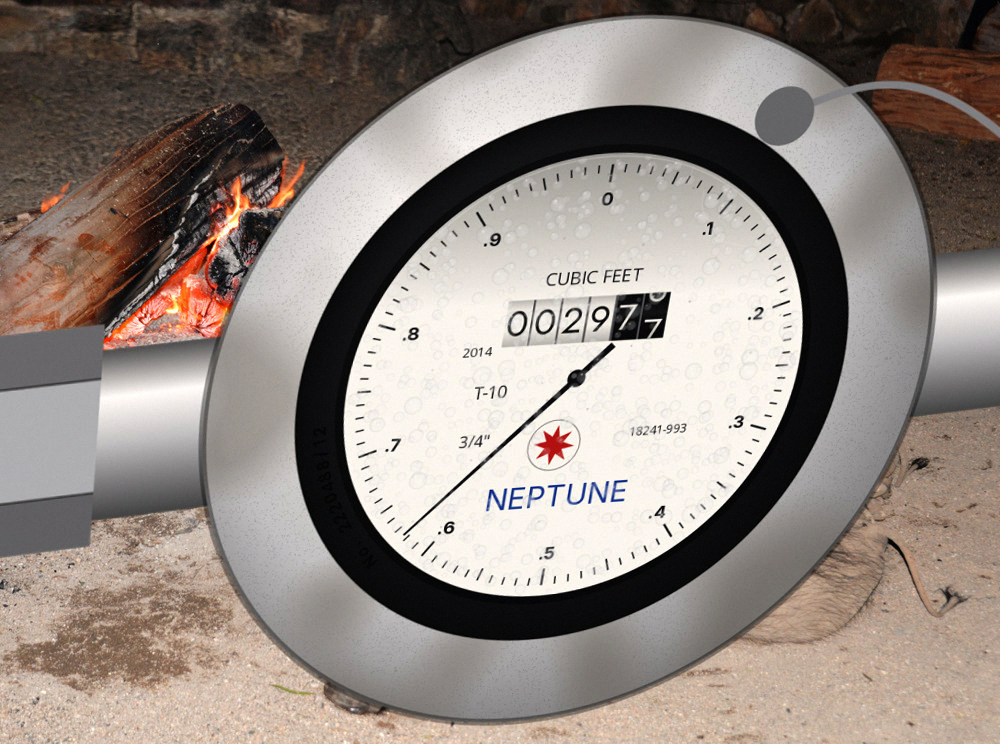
value=2976.62 unit=ft³
